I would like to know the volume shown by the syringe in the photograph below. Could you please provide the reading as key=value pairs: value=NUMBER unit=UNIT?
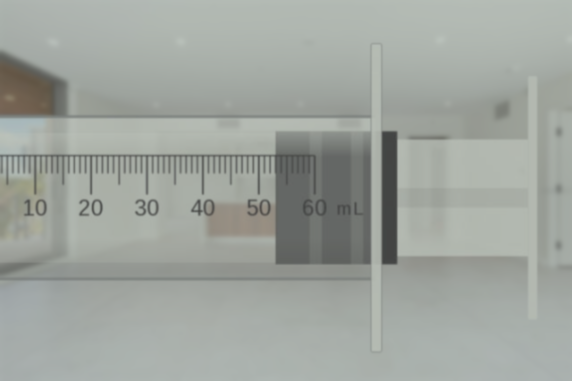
value=53 unit=mL
